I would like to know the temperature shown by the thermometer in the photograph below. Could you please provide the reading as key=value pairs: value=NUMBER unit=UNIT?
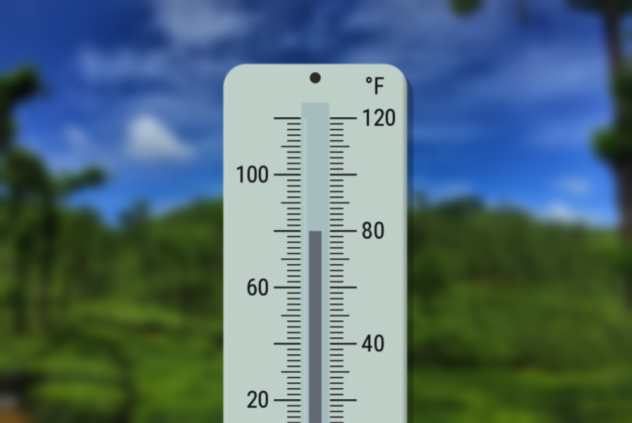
value=80 unit=°F
